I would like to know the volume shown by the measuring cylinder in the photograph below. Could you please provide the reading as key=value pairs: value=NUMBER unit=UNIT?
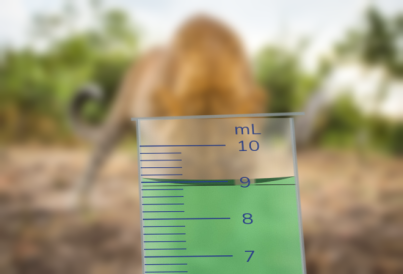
value=8.9 unit=mL
